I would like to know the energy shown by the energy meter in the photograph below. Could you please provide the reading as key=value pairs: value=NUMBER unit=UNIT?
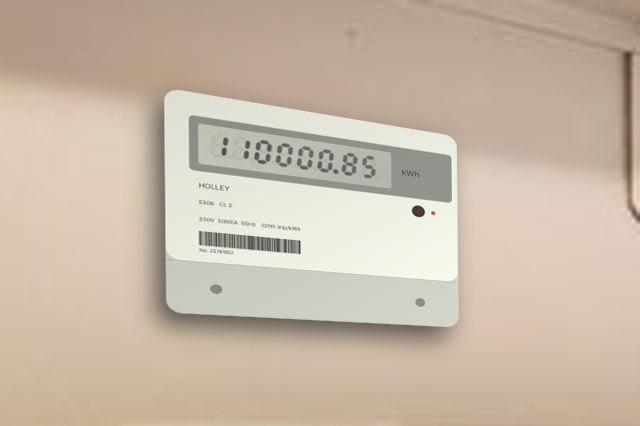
value=110000.85 unit=kWh
